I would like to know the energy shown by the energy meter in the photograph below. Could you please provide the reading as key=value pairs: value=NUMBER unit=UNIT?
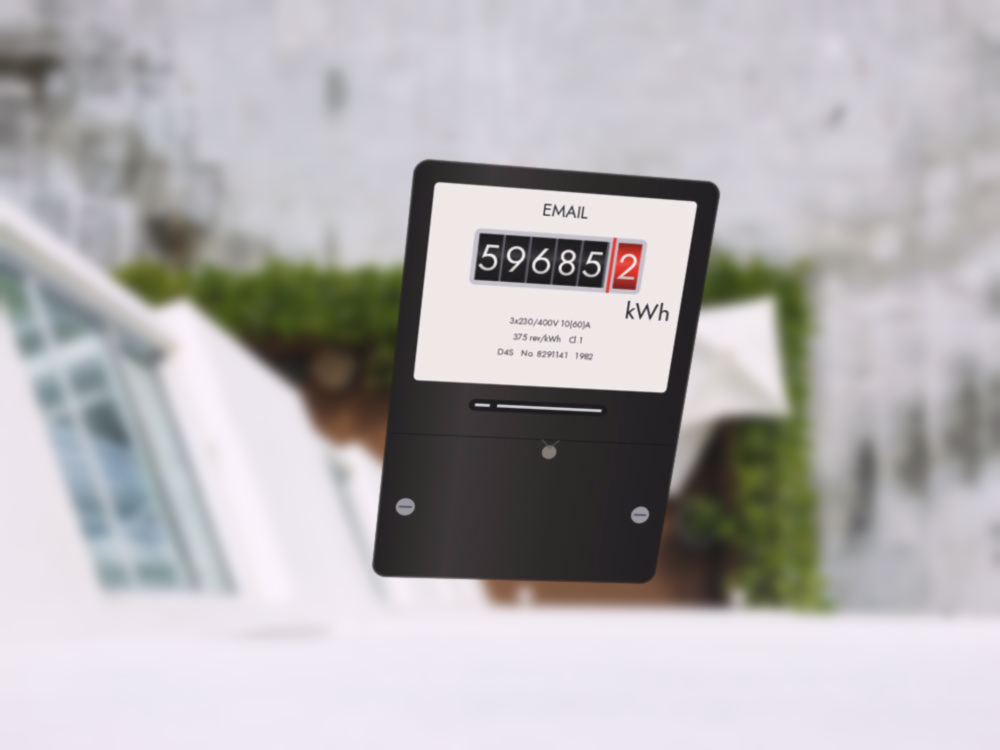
value=59685.2 unit=kWh
